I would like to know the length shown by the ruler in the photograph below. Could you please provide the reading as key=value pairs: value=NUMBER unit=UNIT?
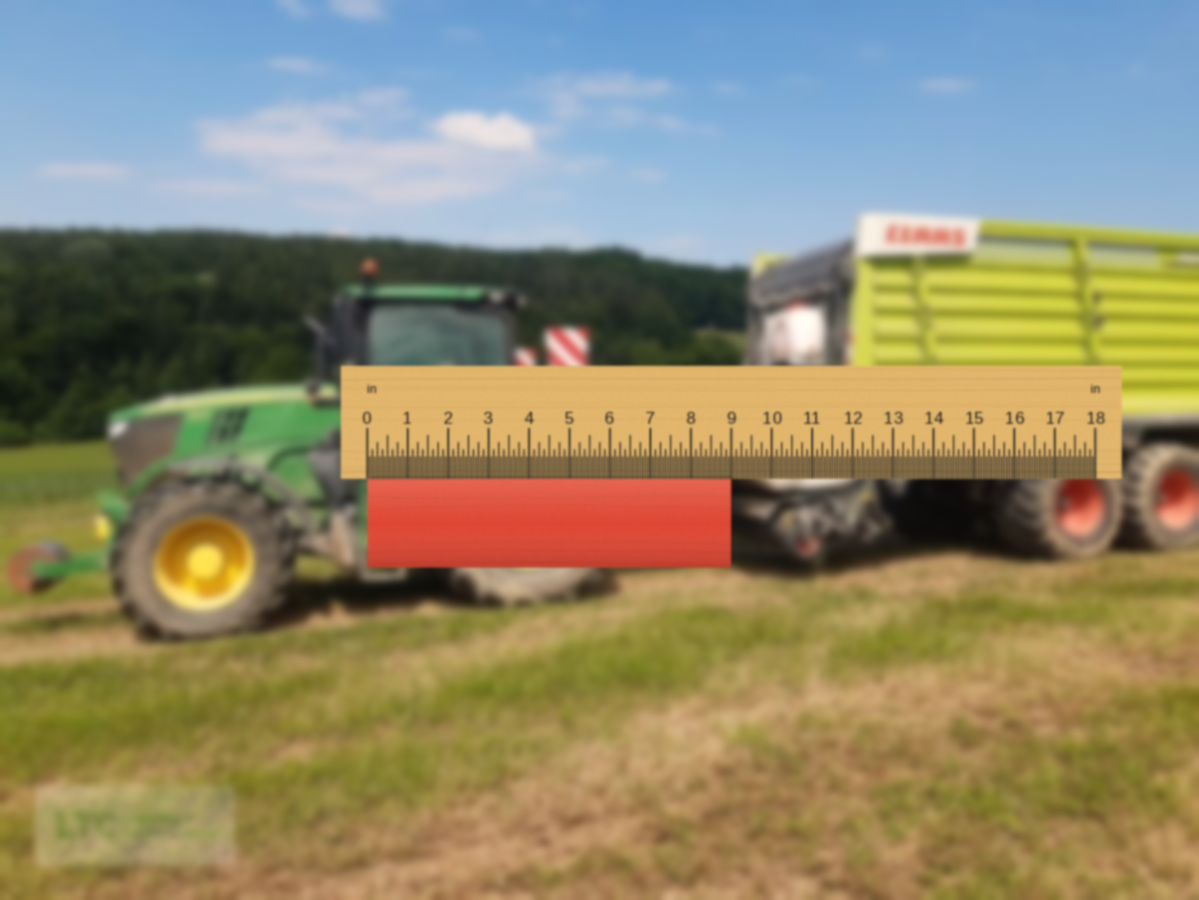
value=9 unit=in
